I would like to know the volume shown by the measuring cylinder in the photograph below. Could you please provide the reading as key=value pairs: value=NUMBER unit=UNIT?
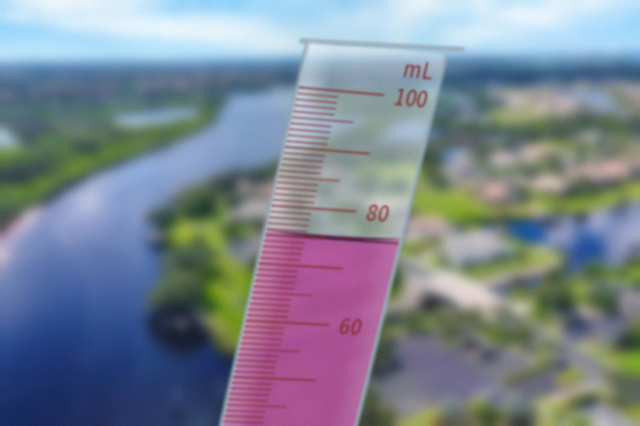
value=75 unit=mL
